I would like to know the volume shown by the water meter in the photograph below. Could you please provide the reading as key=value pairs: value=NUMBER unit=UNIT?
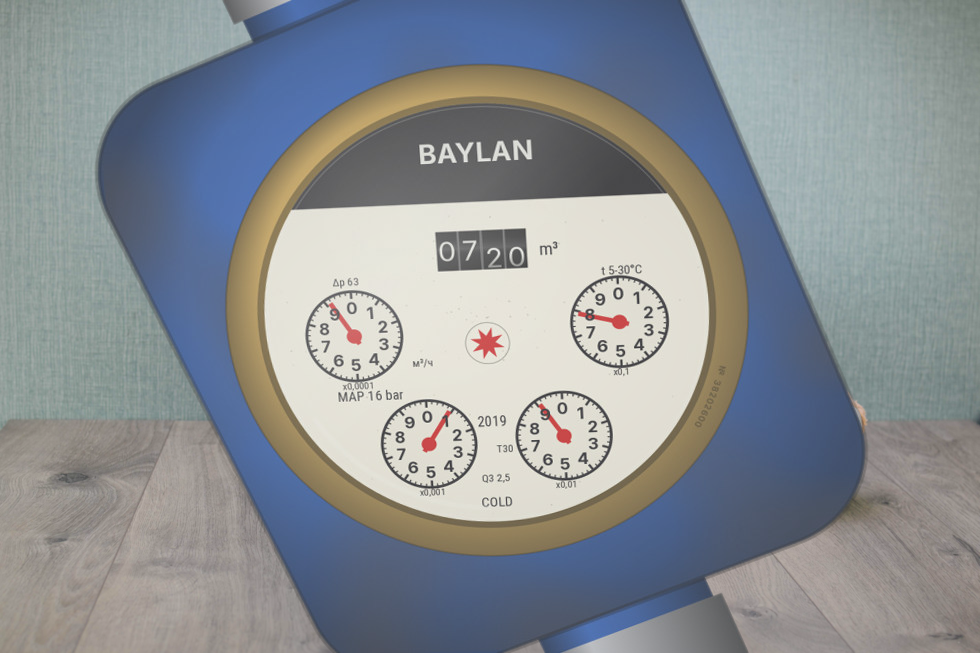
value=719.7909 unit=m³
